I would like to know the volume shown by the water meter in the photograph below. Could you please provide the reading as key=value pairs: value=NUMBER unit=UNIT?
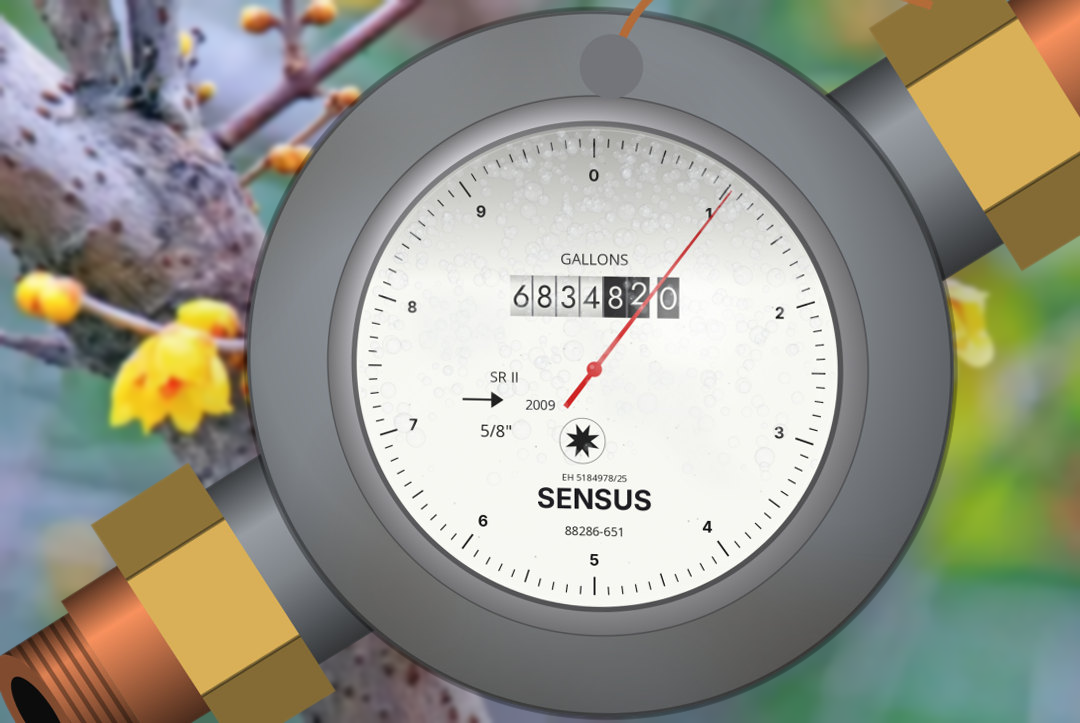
value=6834821.0 unit=gal
